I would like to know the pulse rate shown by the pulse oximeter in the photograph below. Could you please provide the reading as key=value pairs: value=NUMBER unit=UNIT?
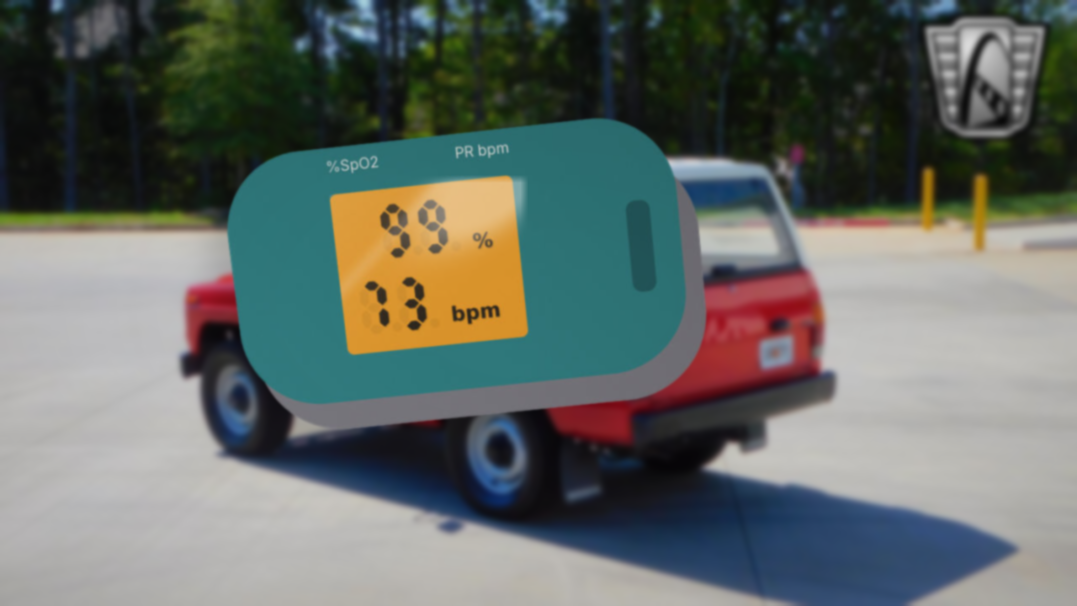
value=73 unit=bpm
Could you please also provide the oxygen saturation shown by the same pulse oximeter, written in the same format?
value=99 unit=%
